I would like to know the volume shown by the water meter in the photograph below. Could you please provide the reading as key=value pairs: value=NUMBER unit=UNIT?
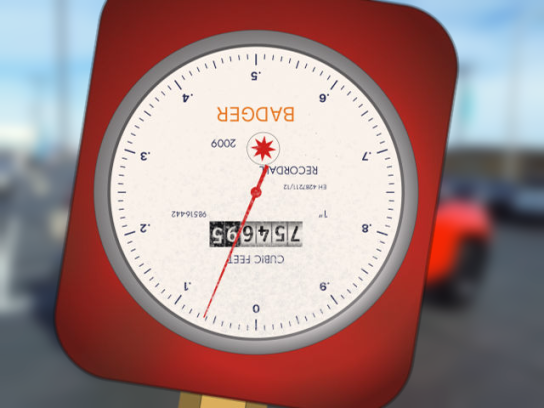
value=754695.06 unit=ft³
